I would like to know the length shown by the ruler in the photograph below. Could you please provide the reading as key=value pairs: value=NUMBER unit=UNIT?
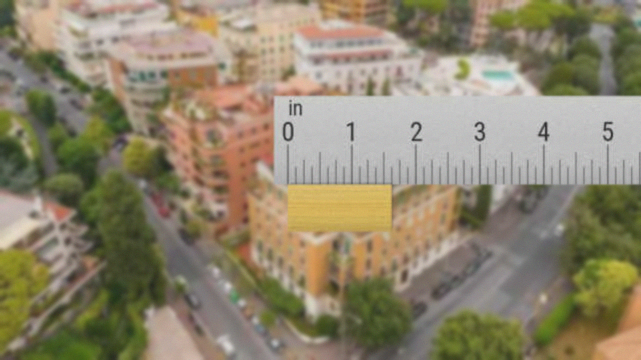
value=1.625 unit=in
